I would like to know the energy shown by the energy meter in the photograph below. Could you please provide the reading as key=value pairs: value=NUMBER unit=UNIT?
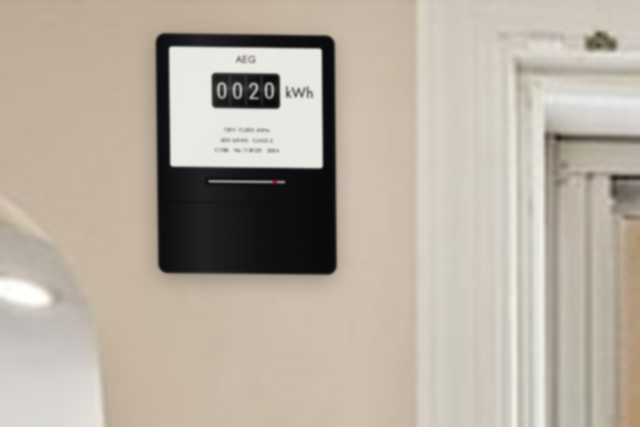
value=20 unit=kWh
